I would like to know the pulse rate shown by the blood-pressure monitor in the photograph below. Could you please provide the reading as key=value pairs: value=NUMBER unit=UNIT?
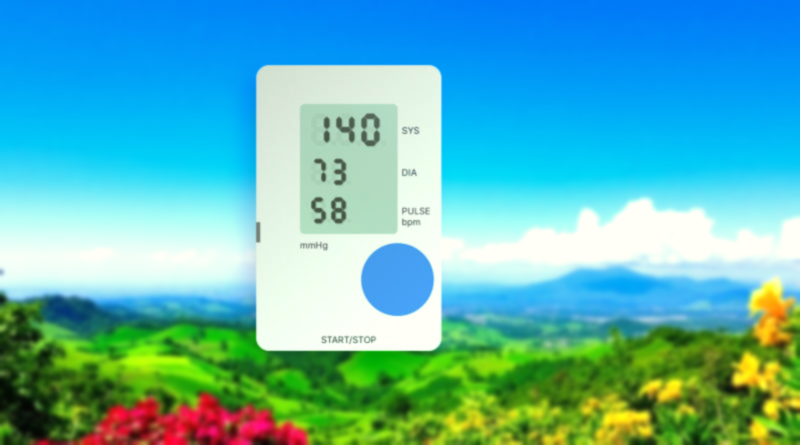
value=58 unit=bpm
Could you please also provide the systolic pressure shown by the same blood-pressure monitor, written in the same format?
value=140 unit=mmHg
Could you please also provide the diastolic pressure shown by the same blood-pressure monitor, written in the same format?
value=73 unit=mmHg
